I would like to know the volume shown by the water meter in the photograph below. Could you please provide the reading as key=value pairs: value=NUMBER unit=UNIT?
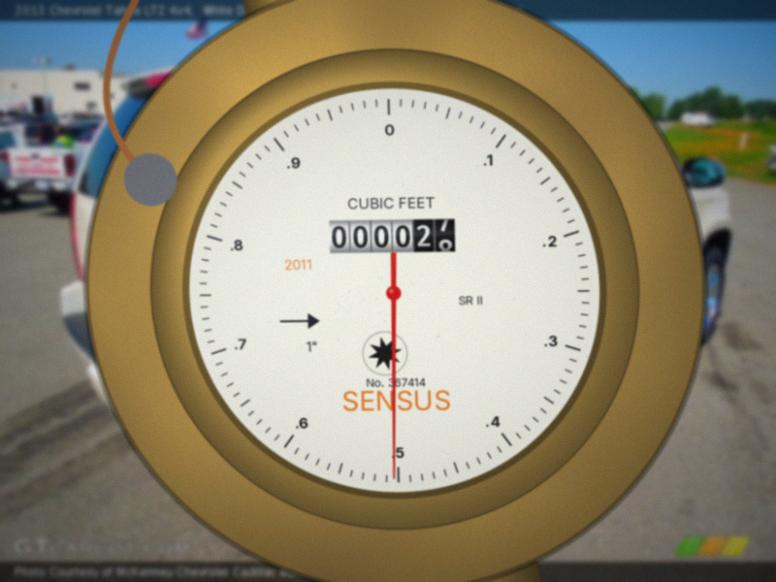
value=27.50 unit=ft³
